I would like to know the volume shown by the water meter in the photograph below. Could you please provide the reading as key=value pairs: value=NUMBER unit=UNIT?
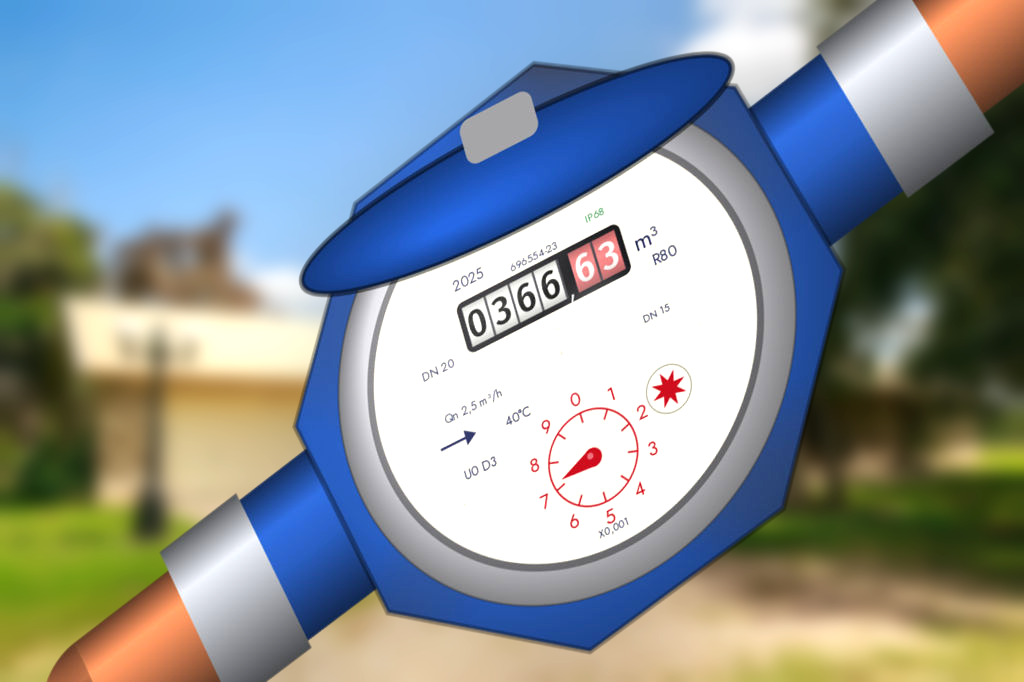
value=366.637 unit=m³
